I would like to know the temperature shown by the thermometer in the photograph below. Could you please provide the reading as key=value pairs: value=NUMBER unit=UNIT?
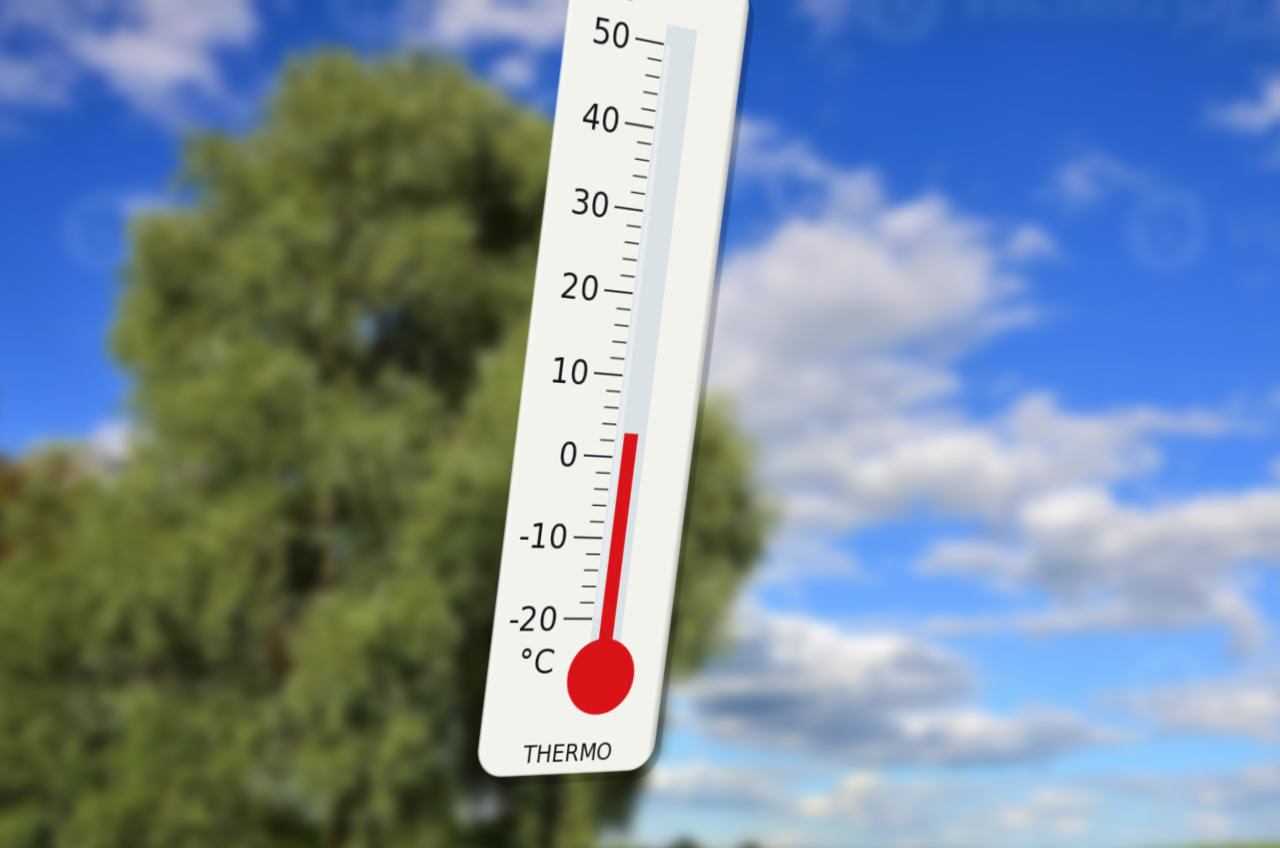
value=3 unit=°C
